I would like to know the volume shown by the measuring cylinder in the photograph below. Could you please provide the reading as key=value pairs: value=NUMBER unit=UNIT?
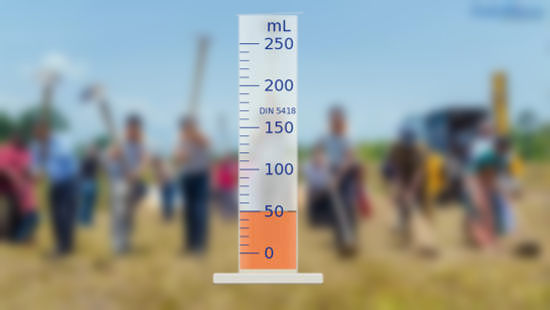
value=50 unit=mL
